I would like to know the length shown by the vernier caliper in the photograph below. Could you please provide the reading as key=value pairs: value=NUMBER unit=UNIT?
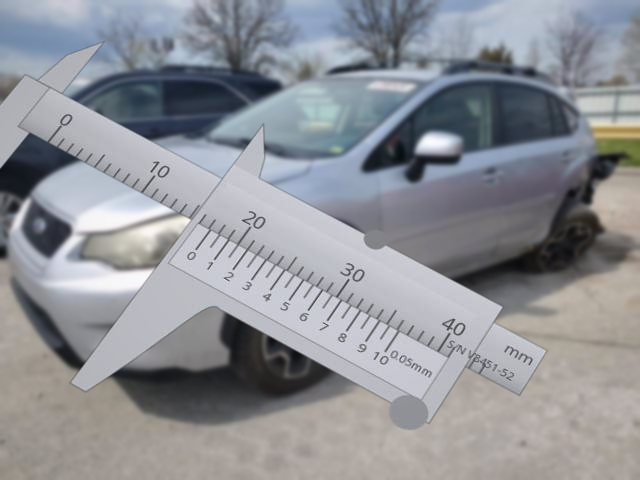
value=17.2 unit=mm
